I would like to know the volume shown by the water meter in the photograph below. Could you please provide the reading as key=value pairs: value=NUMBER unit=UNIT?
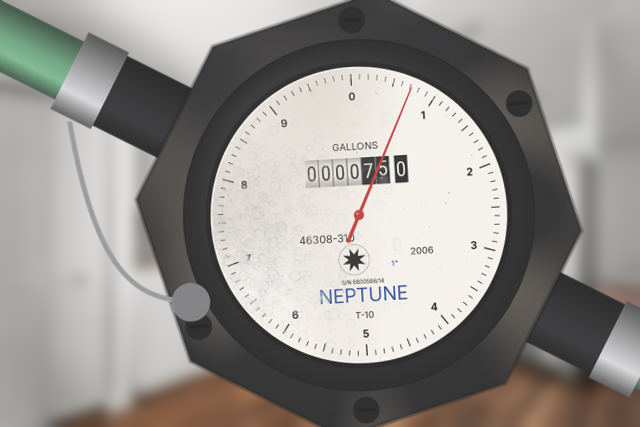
value=750.7 unit=gal
